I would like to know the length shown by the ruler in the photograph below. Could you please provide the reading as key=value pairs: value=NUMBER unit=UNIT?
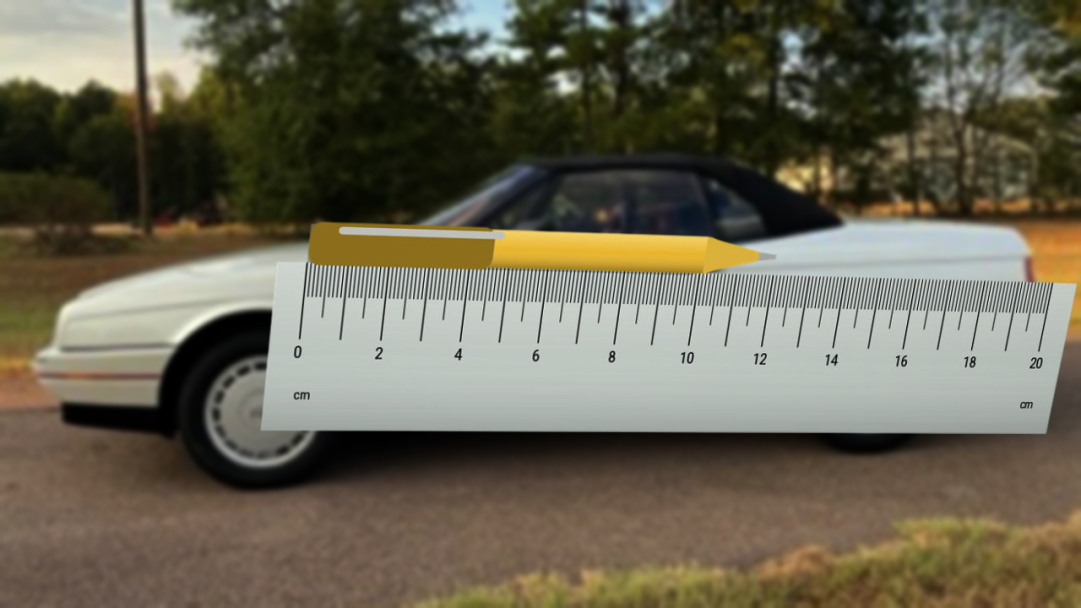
value=12 unit=cm
